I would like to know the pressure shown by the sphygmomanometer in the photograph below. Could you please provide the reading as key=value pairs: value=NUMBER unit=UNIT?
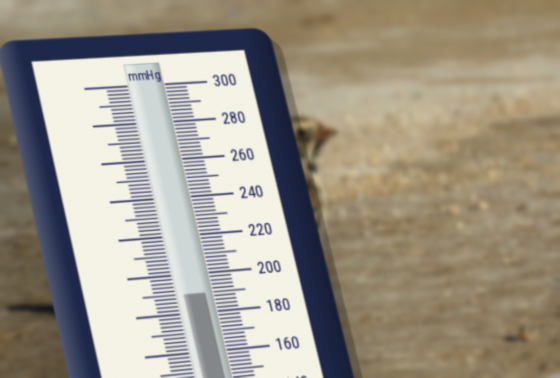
value=190 unit=mmHg
